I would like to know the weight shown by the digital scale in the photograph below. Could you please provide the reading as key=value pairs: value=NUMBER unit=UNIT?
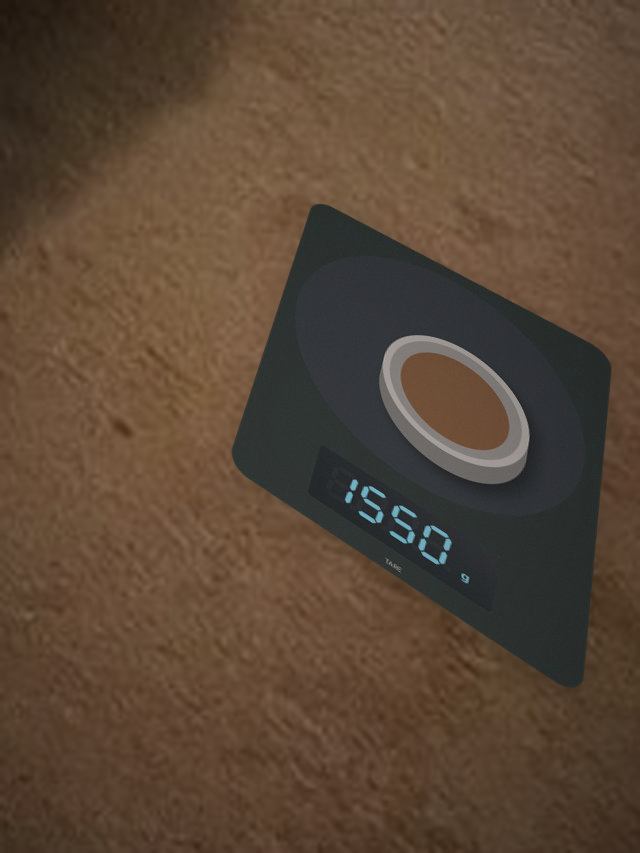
value=1550 unit=g
